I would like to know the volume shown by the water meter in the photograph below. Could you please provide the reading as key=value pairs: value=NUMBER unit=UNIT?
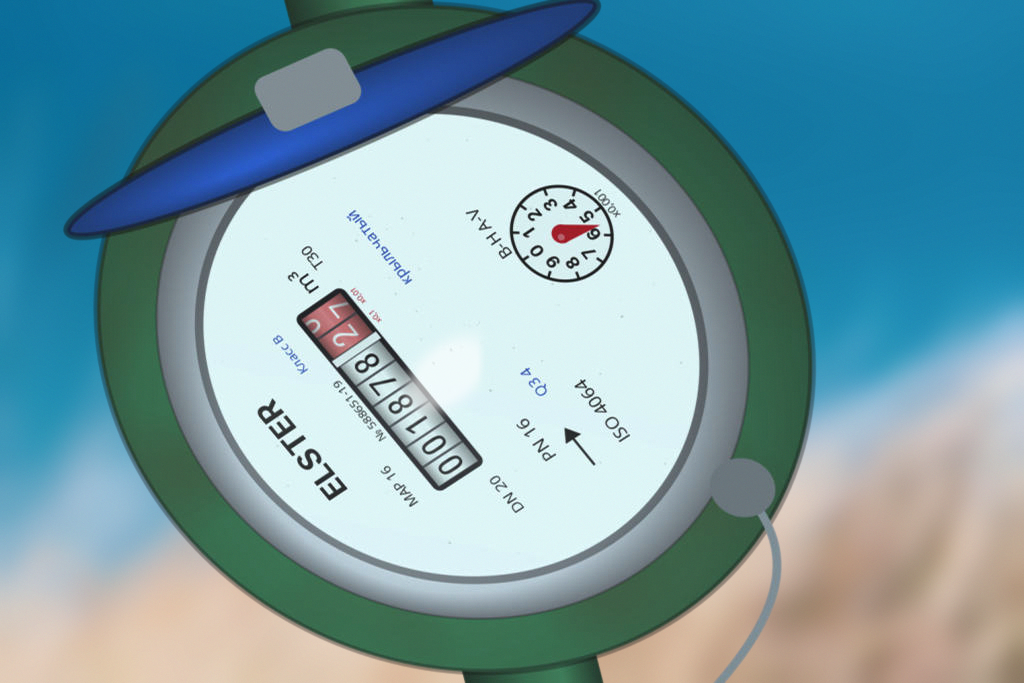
value=1878.265 unit=m³
